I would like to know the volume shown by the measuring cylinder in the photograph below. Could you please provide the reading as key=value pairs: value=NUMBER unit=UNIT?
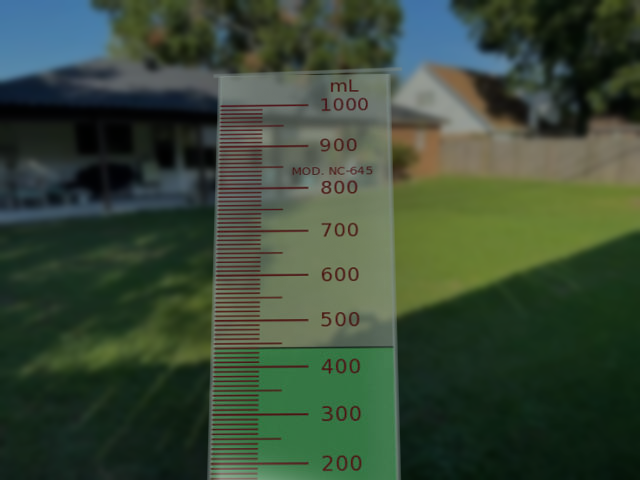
value=440 unit=mL
